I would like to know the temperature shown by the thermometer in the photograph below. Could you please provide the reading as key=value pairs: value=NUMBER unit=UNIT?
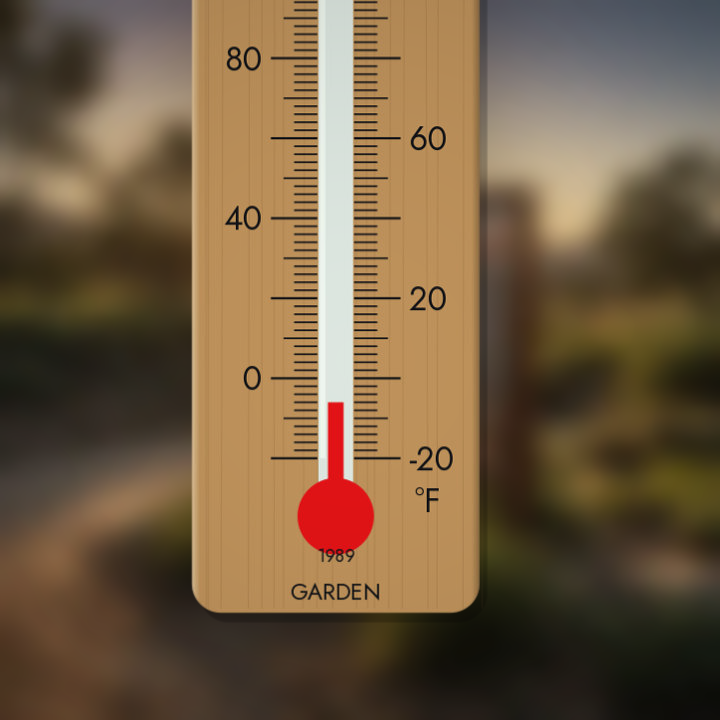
value=-6 unit=°F
